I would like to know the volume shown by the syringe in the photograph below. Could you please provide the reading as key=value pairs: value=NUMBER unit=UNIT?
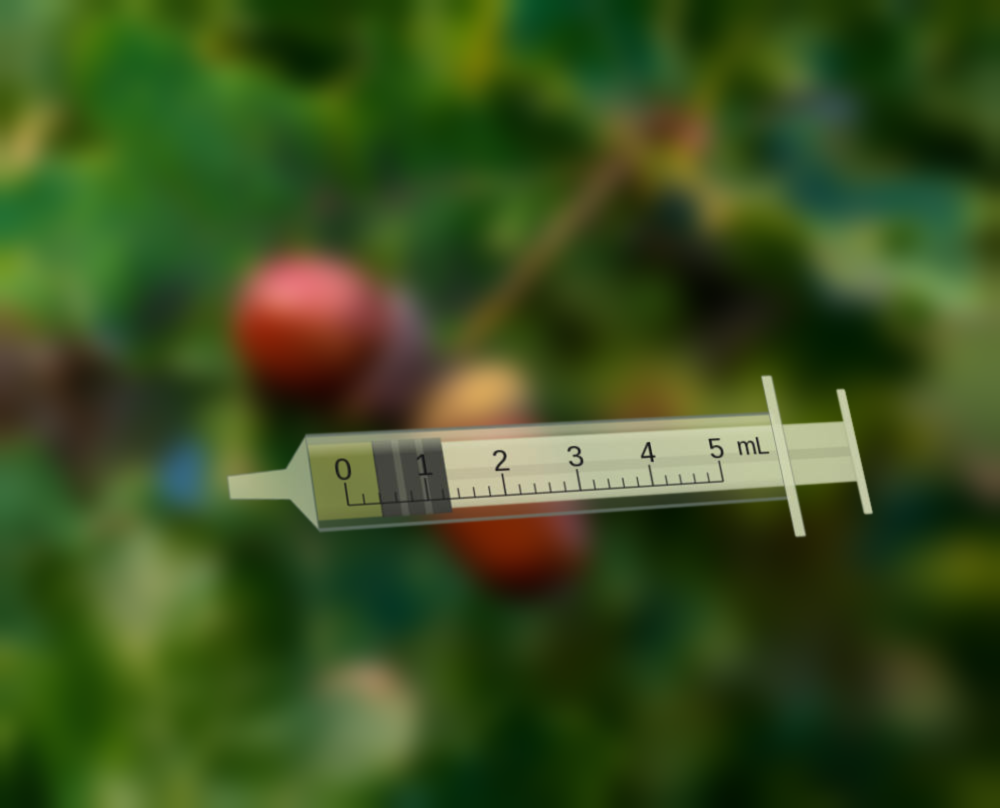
value=0.4 unit=mL
